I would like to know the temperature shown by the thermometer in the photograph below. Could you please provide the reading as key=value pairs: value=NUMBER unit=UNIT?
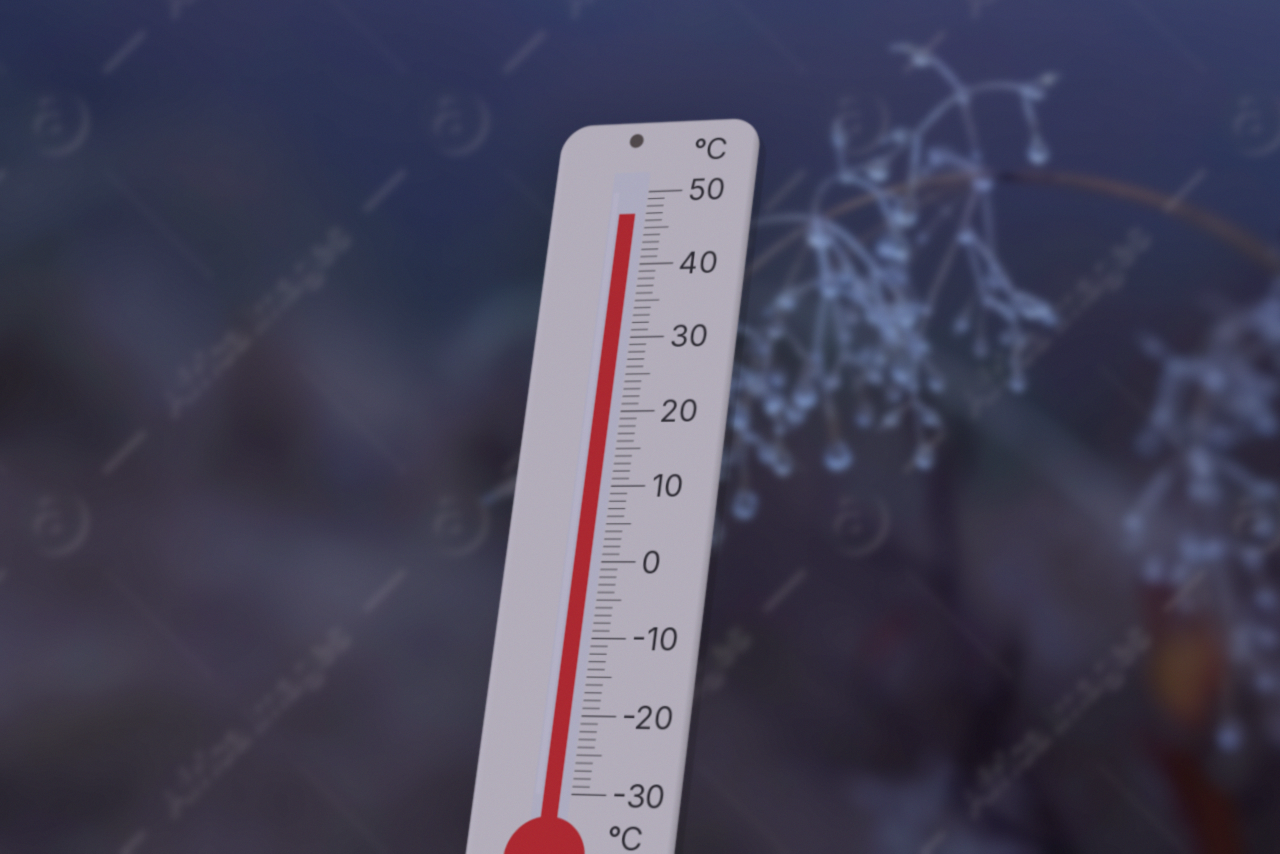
value=47 unit=°C
